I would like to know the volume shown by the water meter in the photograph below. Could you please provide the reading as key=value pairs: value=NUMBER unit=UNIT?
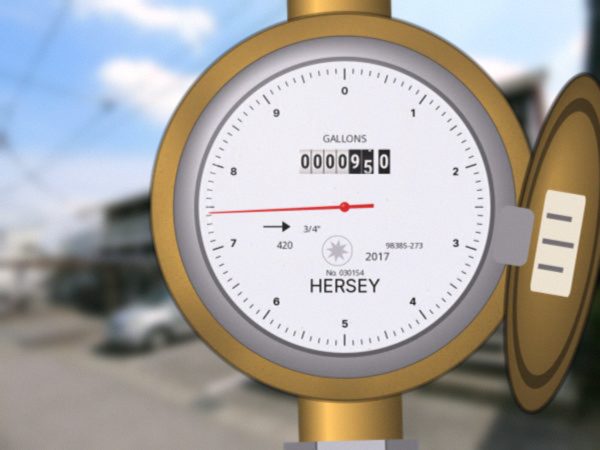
value=947.4 unit=gal
